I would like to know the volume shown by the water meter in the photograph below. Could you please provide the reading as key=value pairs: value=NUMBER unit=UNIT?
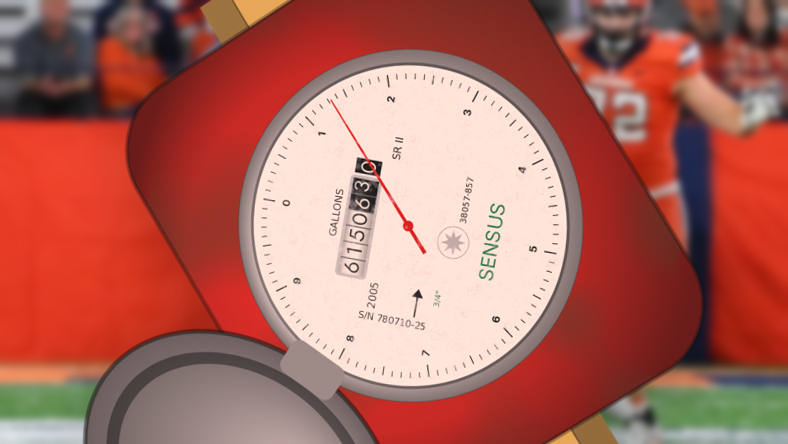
value=6150631.3 unit=gal
